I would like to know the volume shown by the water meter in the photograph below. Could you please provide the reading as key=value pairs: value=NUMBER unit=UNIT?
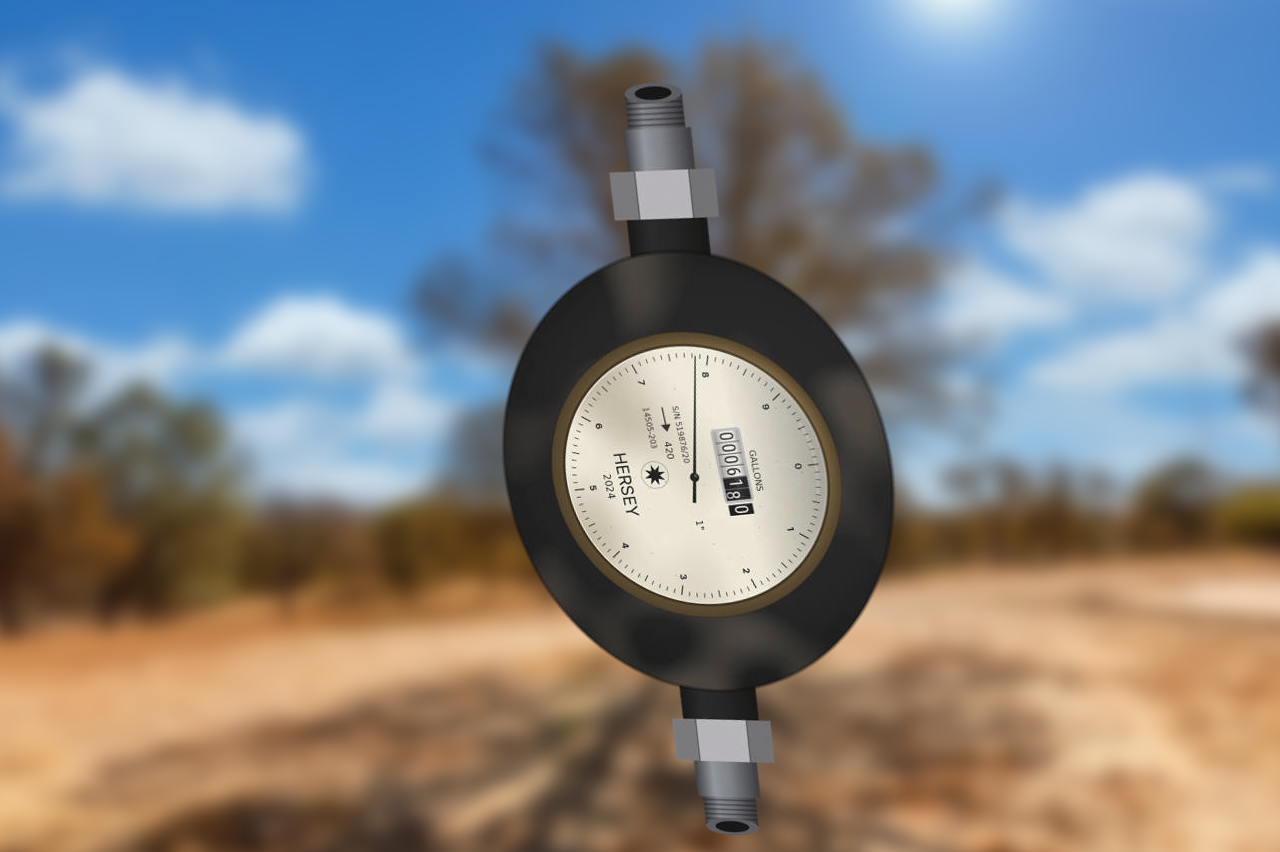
value=6177.8 unit=gal
